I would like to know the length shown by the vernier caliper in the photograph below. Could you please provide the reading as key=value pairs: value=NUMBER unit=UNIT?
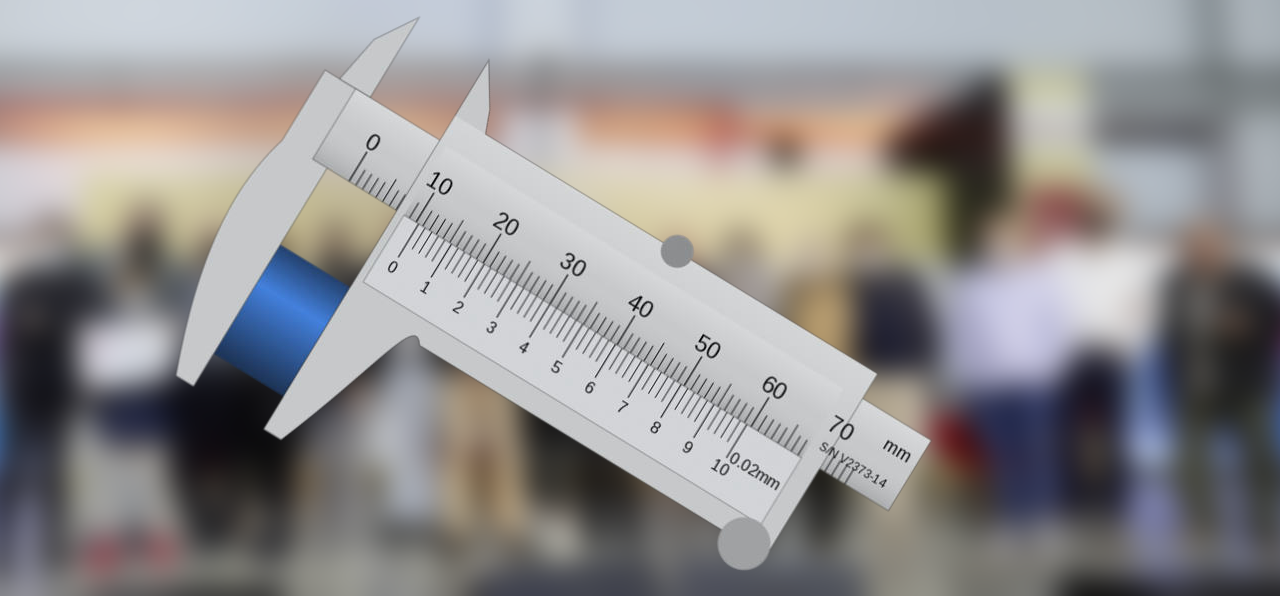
value=10.4 unit=mm
